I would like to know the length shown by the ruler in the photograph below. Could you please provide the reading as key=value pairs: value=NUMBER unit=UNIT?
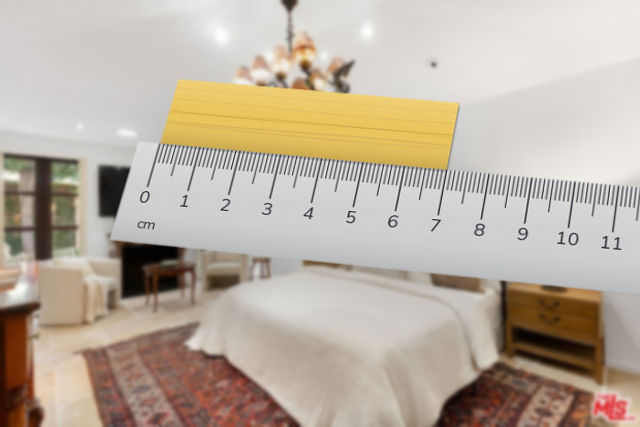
value=7 unit=cm
